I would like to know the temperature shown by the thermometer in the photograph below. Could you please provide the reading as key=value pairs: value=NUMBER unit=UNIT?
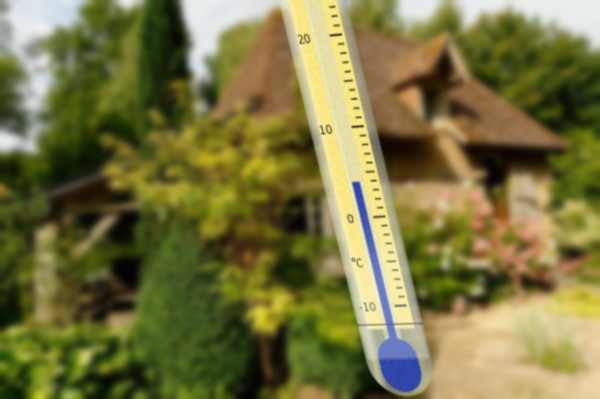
value=4 unit=°C
